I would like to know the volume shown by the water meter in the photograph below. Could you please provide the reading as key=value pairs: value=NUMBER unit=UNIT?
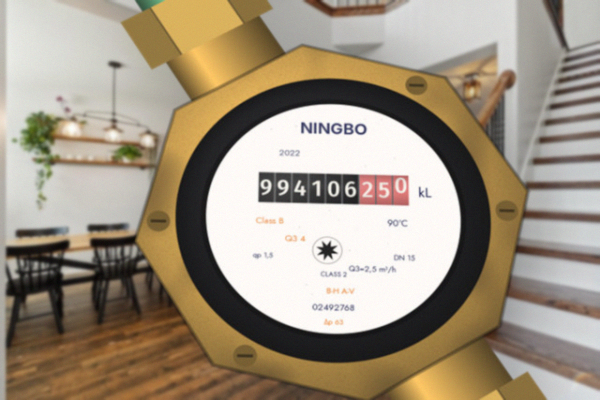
value=994106.250 unit=kL
